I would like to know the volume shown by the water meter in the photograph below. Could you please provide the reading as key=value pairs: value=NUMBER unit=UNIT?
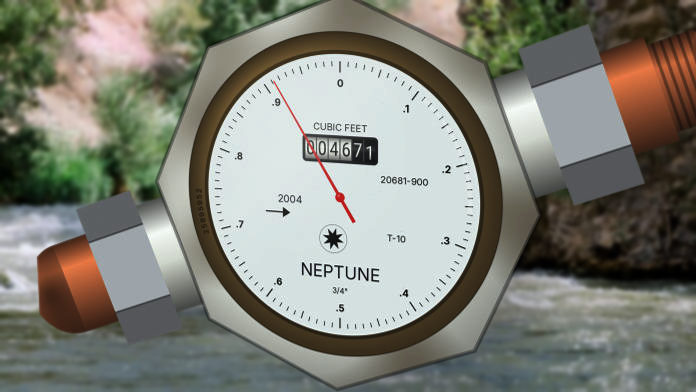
value=4670.91 unit=ft³
